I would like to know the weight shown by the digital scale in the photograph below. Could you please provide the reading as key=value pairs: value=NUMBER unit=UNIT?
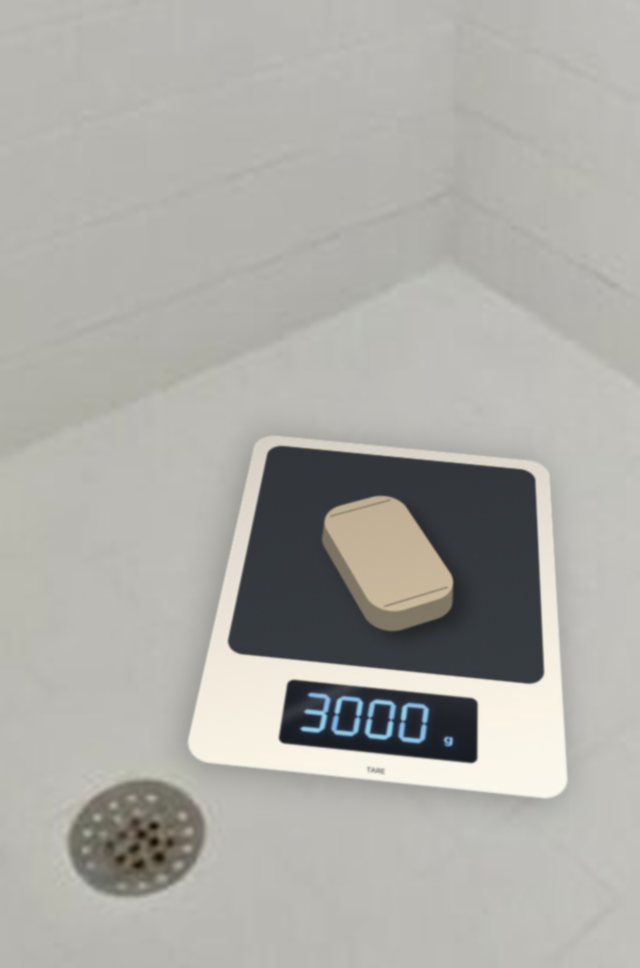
value=3000 unit=g
